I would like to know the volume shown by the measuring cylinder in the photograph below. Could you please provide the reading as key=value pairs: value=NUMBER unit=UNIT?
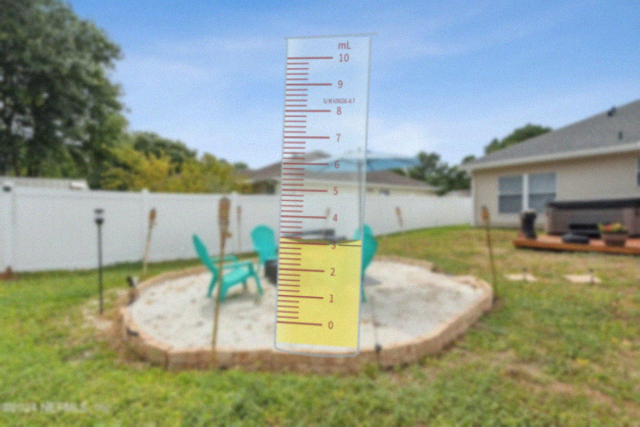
value=3 unit=mL
